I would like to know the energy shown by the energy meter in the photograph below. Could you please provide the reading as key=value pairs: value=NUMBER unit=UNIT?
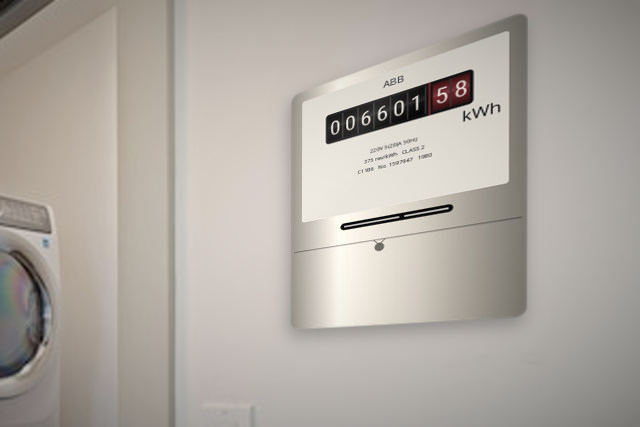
value=6601.58 unit=kWh
